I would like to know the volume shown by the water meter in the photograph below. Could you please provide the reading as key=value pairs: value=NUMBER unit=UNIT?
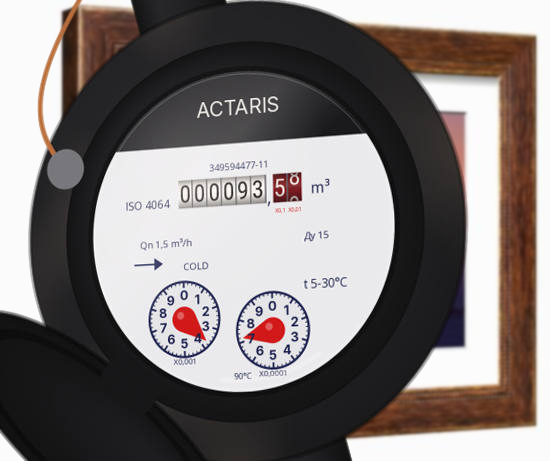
value=93.5837 unit=m³
